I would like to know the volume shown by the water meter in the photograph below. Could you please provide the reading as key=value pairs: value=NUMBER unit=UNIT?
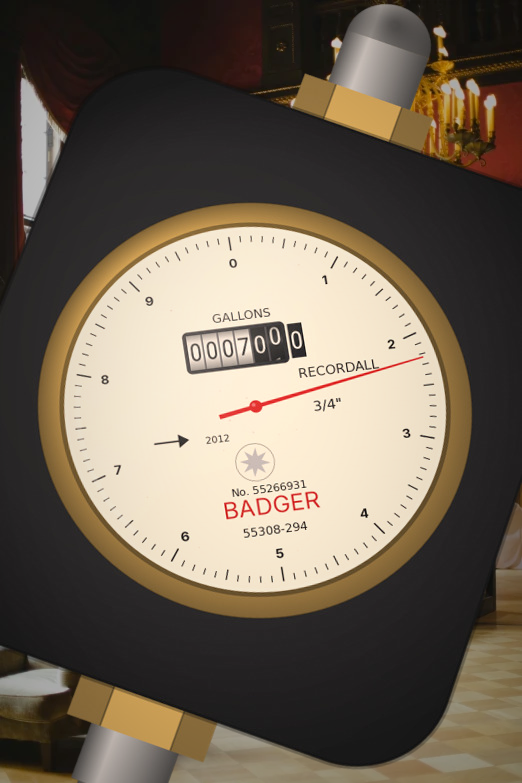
value=7002.2 unit=gal
